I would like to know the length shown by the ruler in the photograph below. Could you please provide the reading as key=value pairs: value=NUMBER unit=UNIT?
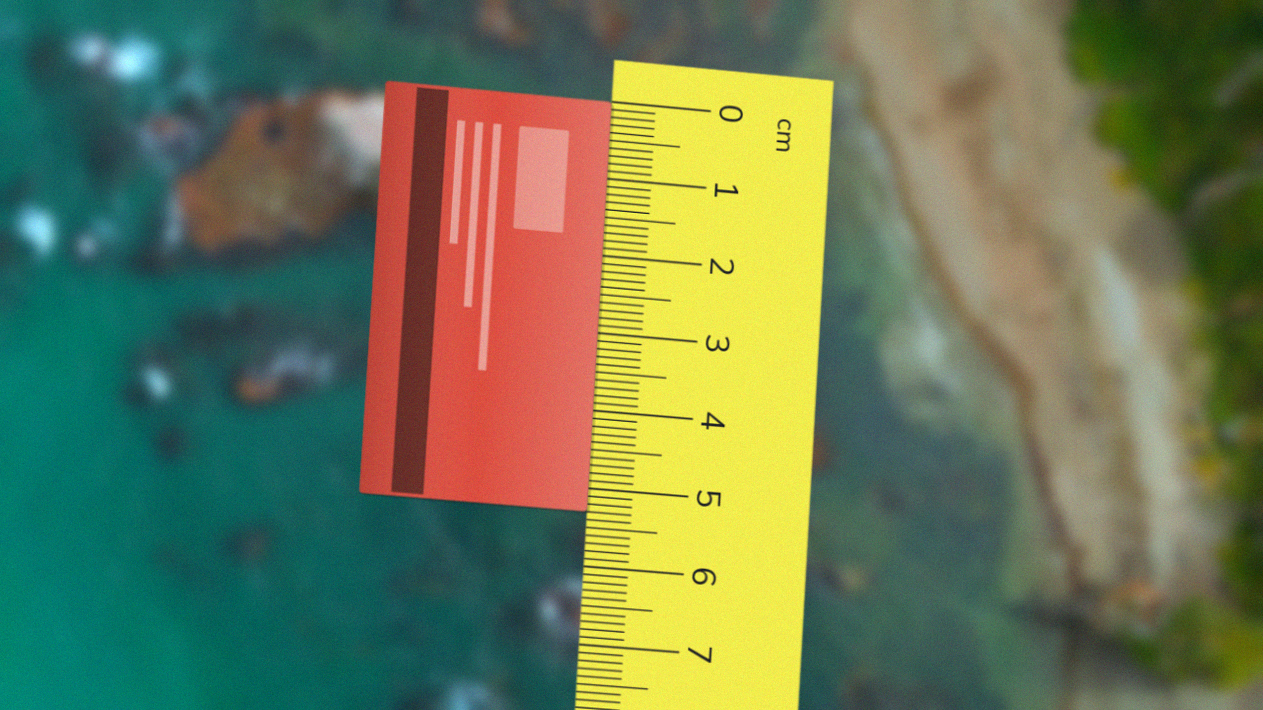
value=5.3 unit=cm
